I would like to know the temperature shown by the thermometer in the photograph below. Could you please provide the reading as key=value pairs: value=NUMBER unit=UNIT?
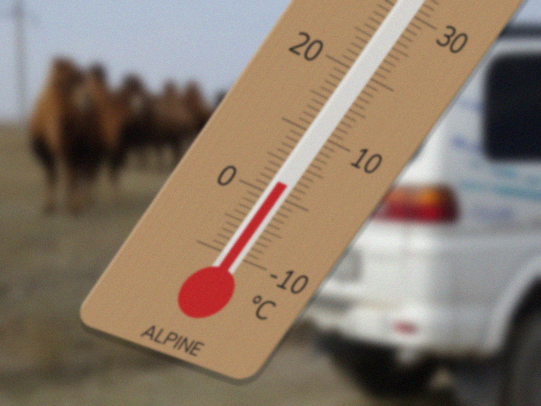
value=2 unit=°C
